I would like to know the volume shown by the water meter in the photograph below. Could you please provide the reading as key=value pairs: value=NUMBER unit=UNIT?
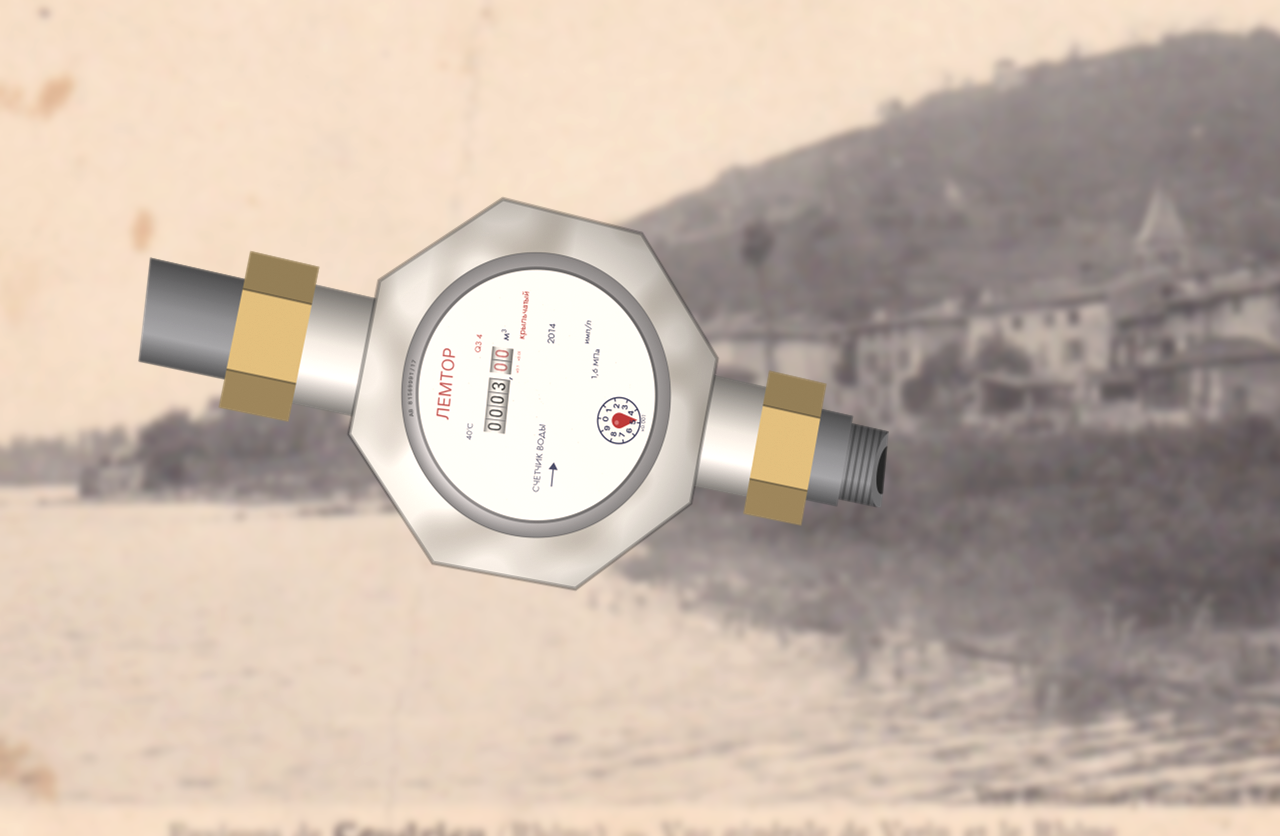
value=3.004 unit=m³
